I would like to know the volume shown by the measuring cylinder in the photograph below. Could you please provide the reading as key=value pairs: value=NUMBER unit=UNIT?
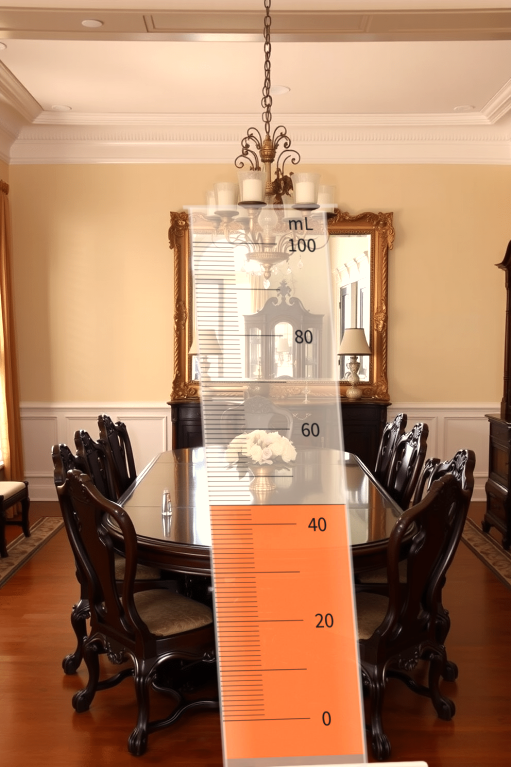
value=44 unit=mL
